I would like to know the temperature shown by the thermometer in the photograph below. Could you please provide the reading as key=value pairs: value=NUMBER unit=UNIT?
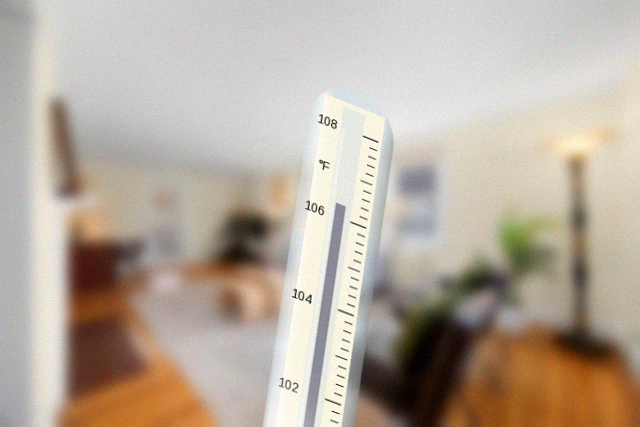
value=106.3 unit=°F
